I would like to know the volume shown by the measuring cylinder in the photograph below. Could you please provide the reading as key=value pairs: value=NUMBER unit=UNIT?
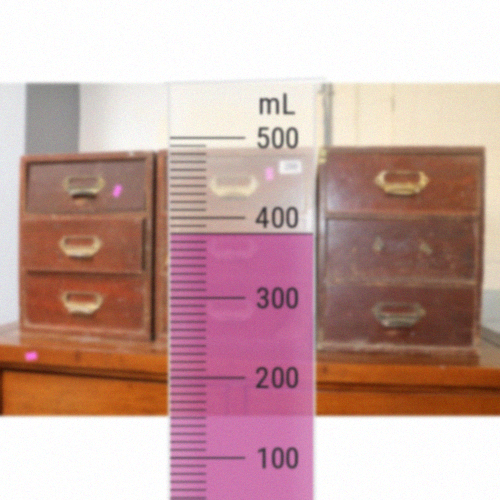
value=380 unit=mL
